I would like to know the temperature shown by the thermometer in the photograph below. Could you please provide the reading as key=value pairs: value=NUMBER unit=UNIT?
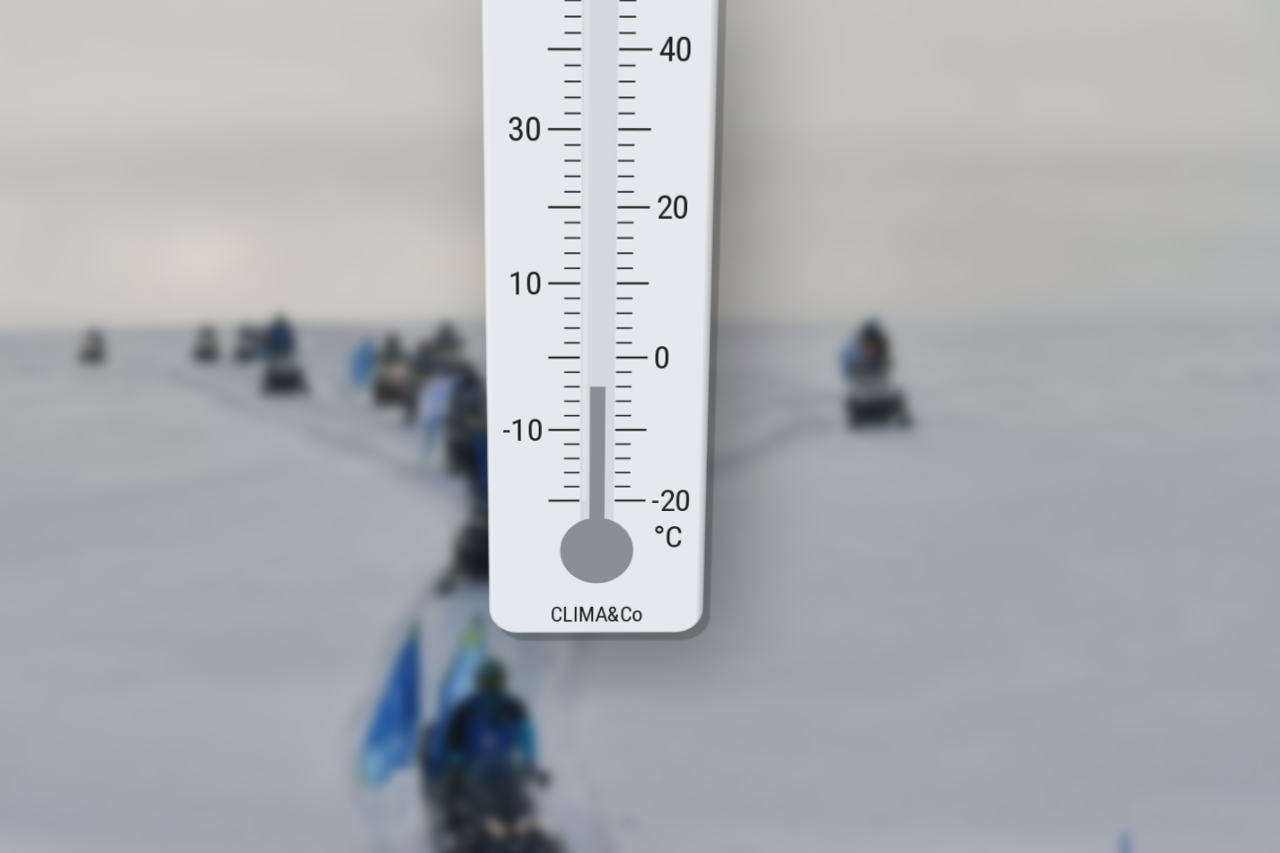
value=-4 unit=°C
